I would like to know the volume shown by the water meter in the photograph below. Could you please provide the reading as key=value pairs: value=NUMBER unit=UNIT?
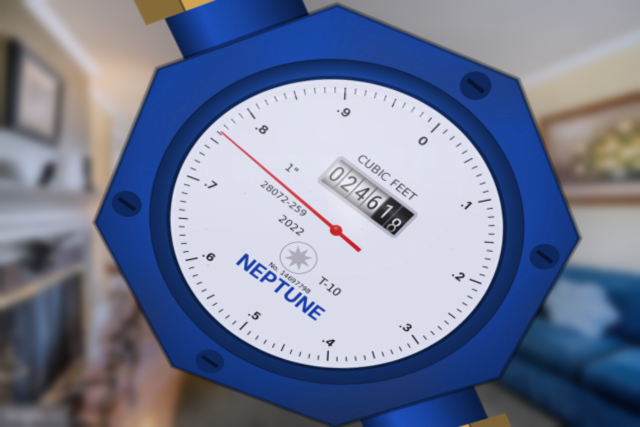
value=24617.76 unit=ft³
